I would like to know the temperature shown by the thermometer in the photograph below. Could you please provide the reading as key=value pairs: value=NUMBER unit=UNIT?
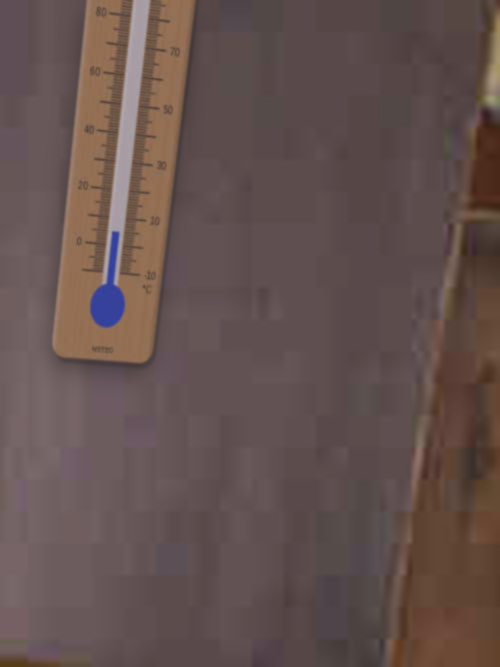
value=5 unit=°C
